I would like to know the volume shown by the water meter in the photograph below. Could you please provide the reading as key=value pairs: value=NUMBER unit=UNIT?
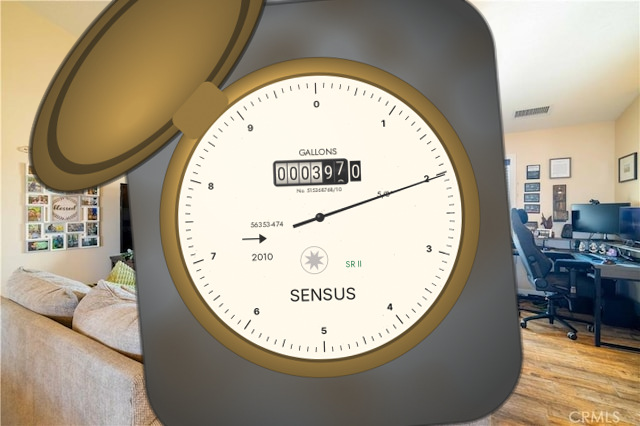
value=3972.0 unit=gal
